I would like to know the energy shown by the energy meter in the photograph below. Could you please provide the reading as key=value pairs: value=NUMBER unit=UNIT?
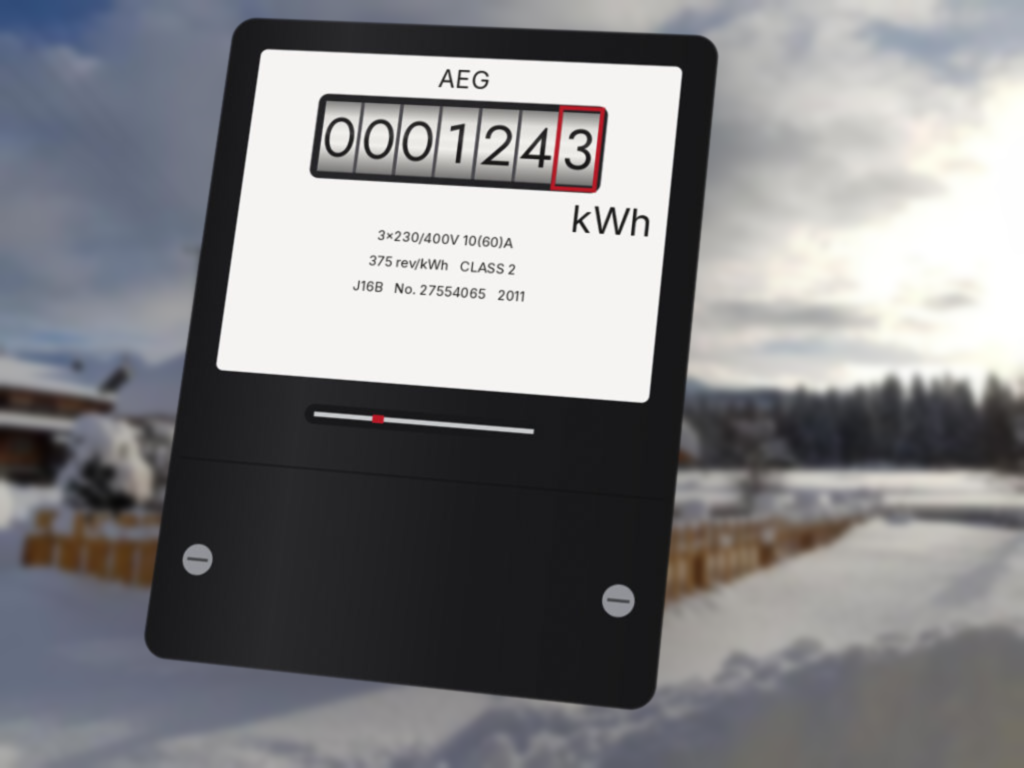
value=124.3 unit=kWh
